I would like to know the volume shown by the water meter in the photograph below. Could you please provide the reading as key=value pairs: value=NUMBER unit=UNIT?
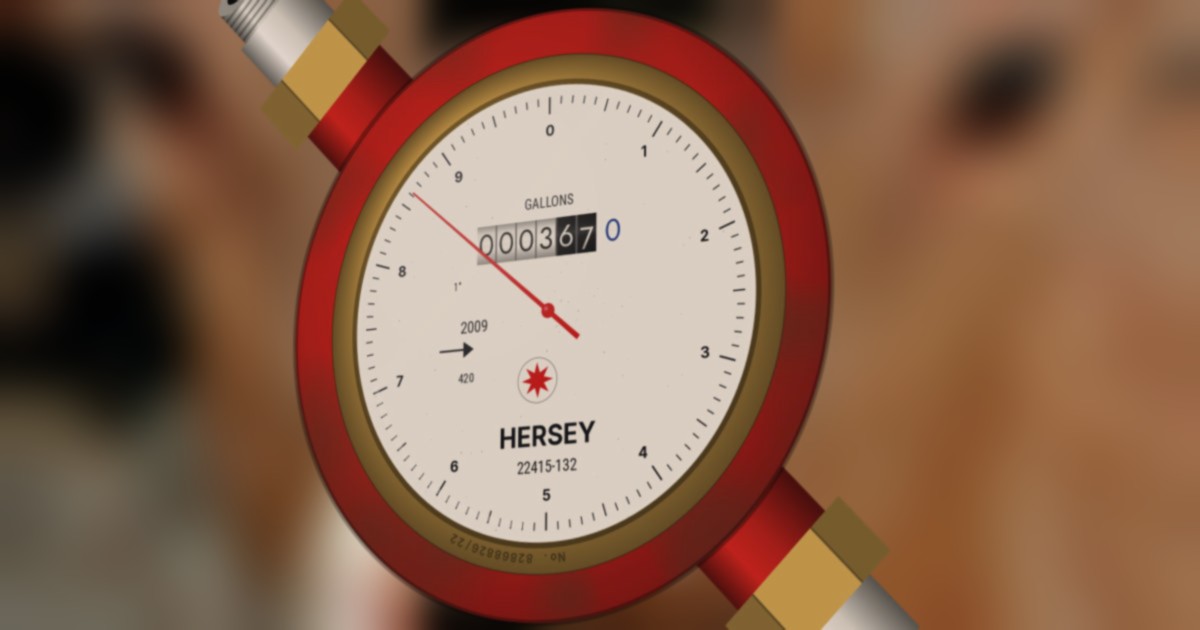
value=3668.6 unit=gal
